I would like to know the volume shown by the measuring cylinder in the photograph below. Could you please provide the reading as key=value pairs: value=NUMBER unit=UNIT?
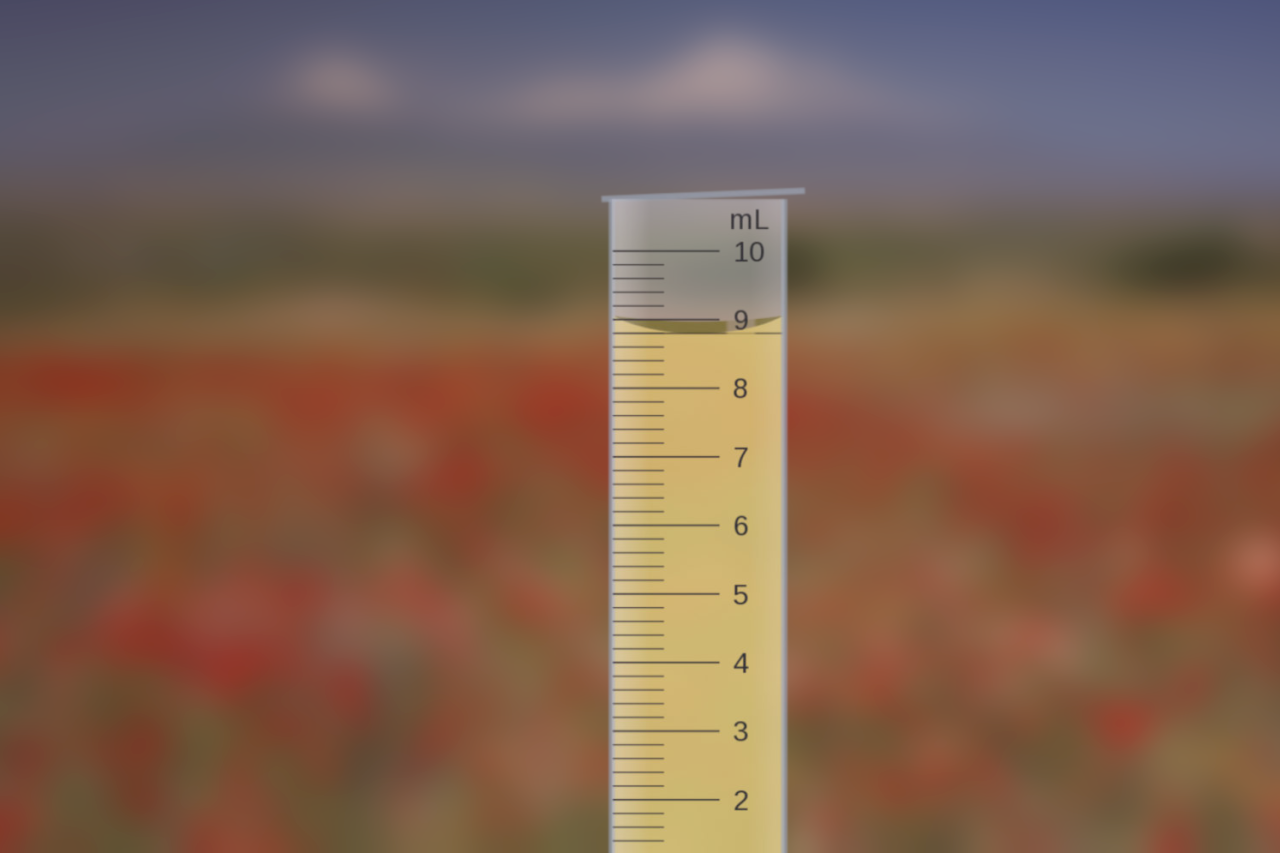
value=8.8 unit=mL
